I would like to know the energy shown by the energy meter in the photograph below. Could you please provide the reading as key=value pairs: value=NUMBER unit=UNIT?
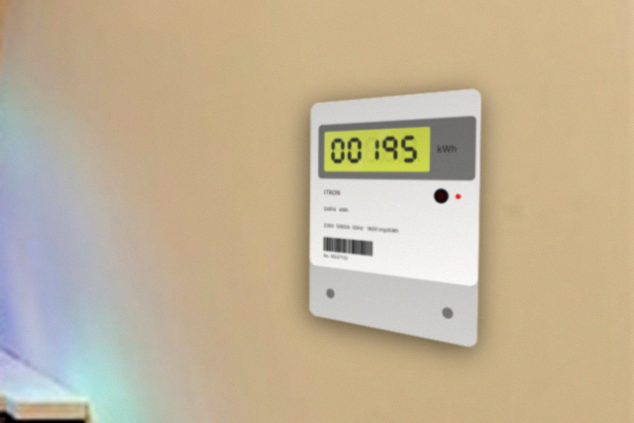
value=195 unit=kWh
